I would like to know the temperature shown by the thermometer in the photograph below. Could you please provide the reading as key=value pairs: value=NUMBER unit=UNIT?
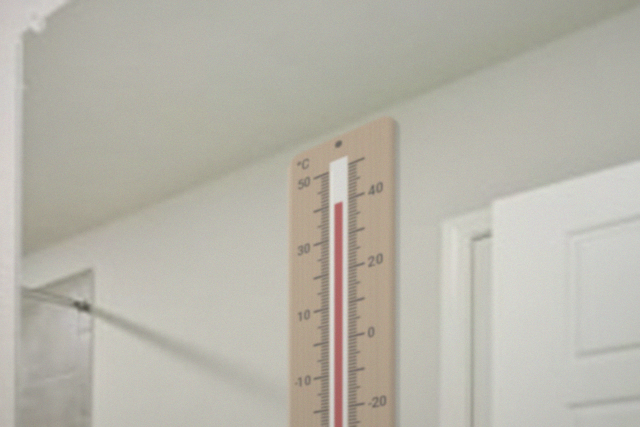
value=40 unit=°C
